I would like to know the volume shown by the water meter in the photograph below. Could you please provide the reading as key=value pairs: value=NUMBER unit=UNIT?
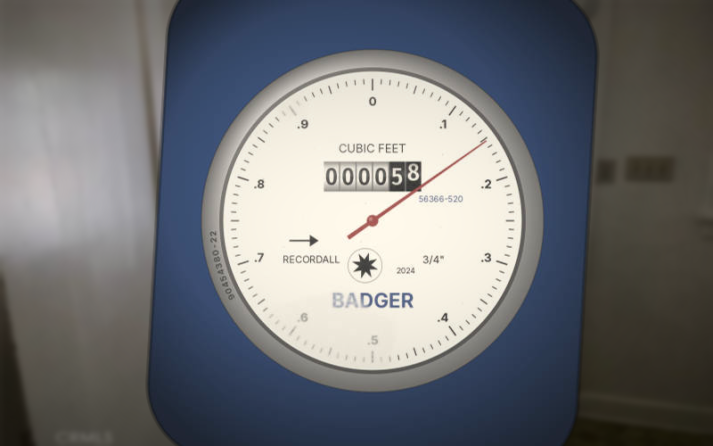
value=58.15 unit=ft³
